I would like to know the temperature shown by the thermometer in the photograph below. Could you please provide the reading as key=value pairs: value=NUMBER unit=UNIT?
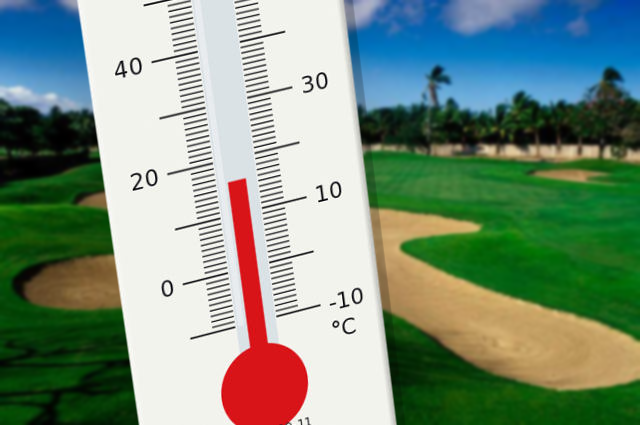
value=16 unit=°C
